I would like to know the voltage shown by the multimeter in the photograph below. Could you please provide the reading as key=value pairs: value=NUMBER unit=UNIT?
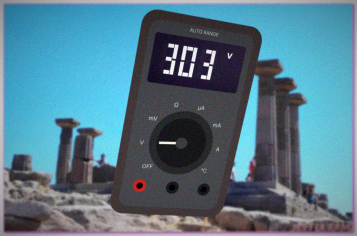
value=303 unit=V
